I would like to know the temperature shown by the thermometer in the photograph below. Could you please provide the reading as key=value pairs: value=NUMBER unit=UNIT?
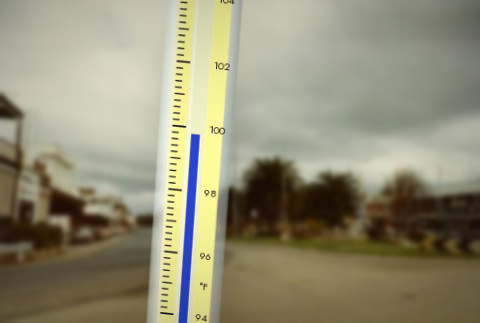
value=99.8 unit=°F
